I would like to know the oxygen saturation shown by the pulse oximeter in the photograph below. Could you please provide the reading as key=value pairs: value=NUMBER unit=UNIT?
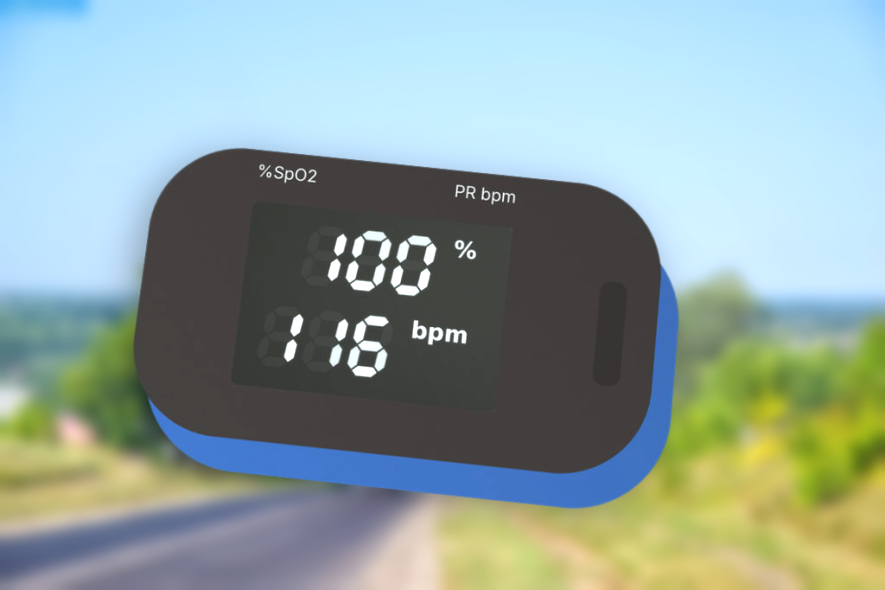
value=100 unit=%
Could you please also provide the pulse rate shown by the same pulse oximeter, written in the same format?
value=116 unit=bpm
